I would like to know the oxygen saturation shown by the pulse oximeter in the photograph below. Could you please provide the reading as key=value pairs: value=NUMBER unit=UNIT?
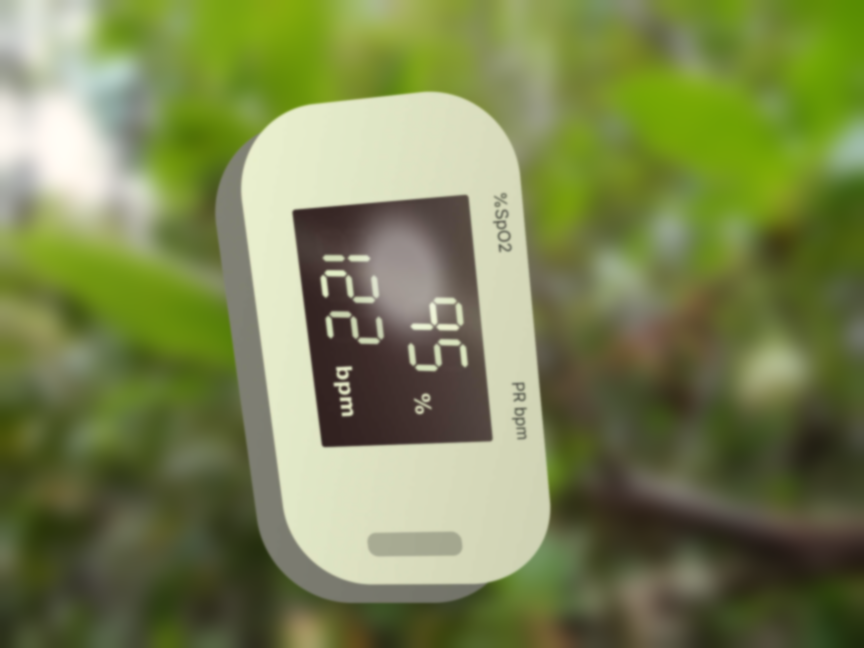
value=95 unit=%
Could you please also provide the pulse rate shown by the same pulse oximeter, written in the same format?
value=122 unit=bpm
